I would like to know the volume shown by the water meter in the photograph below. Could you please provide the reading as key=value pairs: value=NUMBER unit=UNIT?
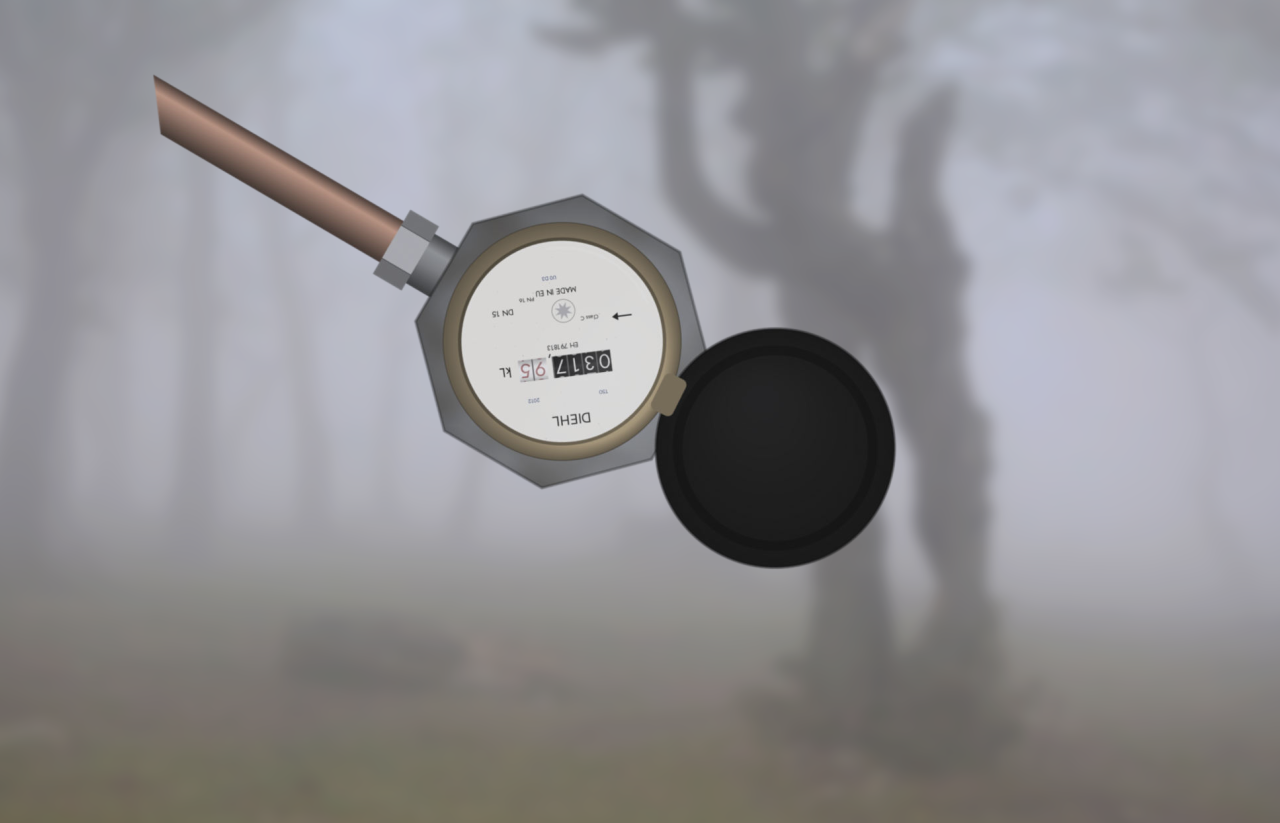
value=317.95 unit=kL
